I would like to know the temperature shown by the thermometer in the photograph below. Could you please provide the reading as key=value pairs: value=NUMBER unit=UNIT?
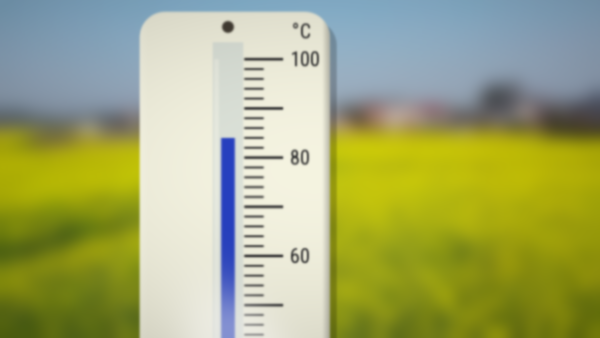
value=84 unit=°C
